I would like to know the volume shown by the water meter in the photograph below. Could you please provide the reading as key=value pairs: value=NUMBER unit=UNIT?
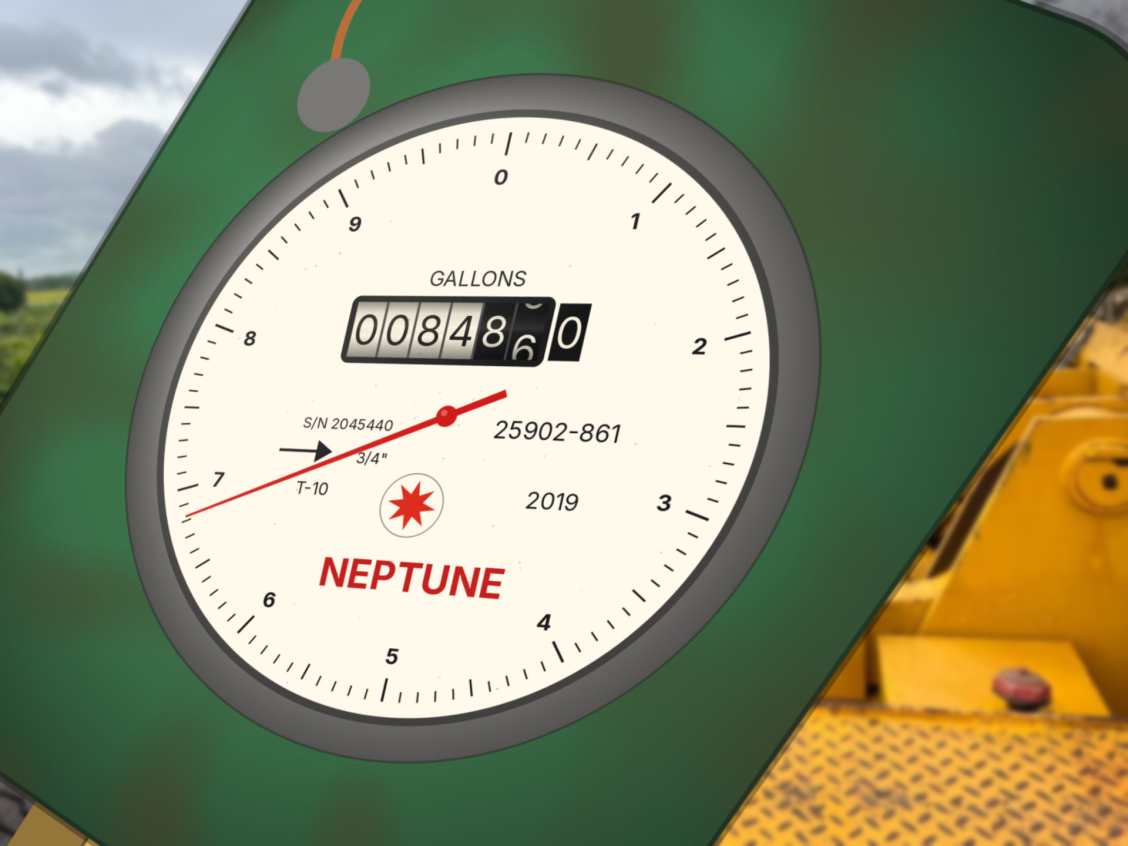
value=84856.8 unit=gal
